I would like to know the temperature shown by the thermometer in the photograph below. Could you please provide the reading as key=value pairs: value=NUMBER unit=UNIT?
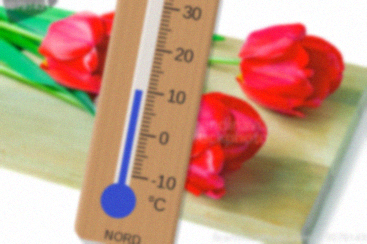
value=10 unit=°C
